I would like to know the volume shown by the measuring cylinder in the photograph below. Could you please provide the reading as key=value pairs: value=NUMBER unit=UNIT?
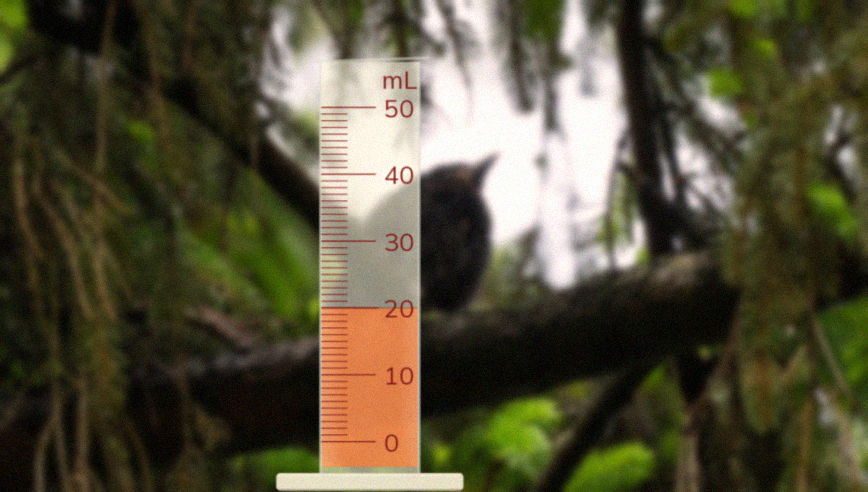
value=20 unit=mL
